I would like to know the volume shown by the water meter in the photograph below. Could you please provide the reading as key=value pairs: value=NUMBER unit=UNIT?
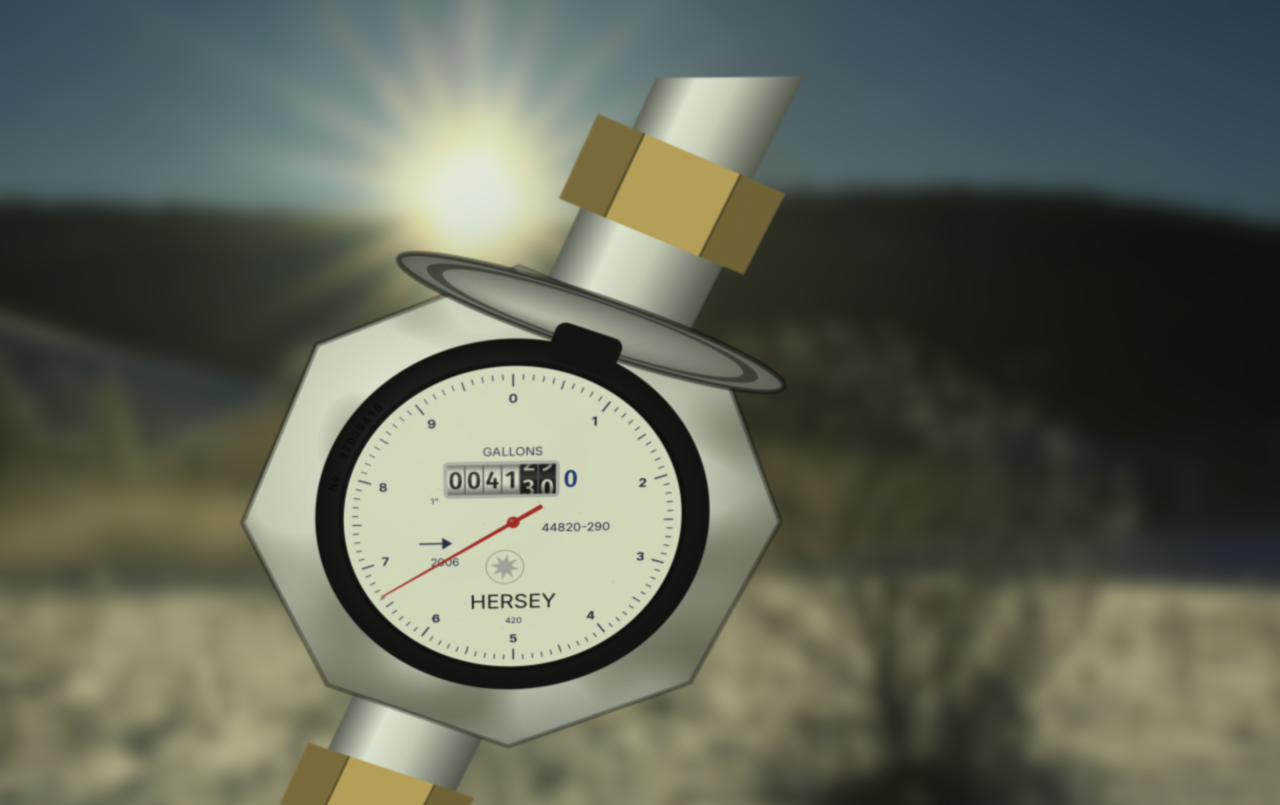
value=41296.6 unit=gal
